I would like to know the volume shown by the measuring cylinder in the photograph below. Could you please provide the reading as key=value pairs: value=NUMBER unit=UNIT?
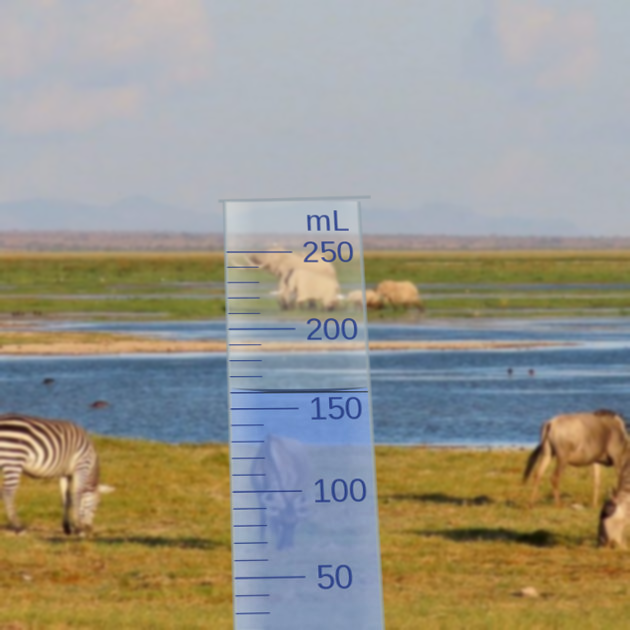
value=160 unit=mL
